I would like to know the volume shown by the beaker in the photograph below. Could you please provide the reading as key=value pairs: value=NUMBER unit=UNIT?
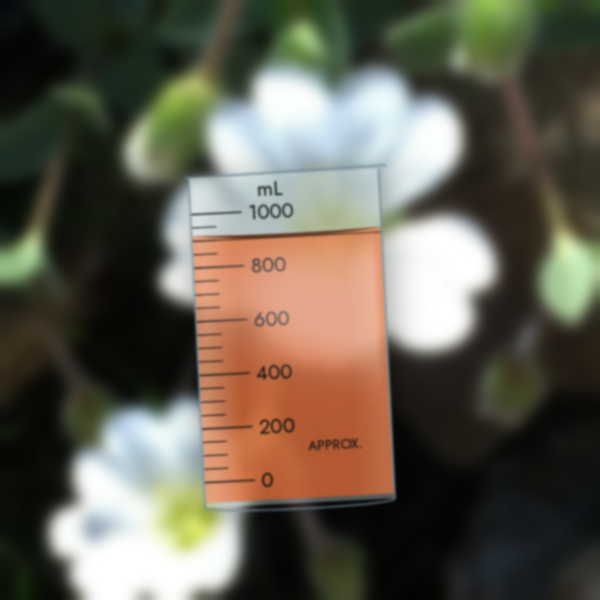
value=900 unit=mL
